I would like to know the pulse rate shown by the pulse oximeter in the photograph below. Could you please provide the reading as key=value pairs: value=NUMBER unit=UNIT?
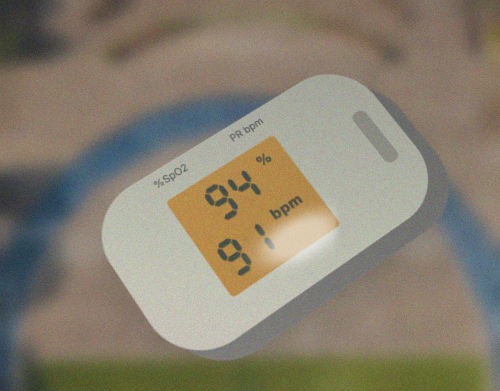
value=91 unit=bpm
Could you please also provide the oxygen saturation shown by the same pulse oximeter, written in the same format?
value=94 unit=%
